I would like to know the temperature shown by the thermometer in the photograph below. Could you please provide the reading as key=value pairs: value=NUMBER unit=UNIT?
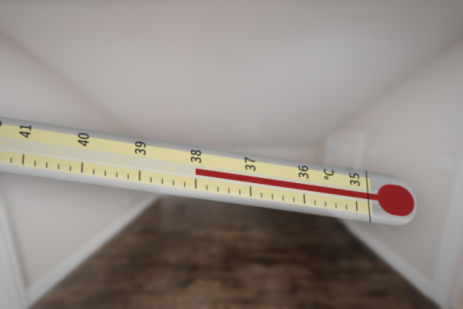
value=38 unit=°C
